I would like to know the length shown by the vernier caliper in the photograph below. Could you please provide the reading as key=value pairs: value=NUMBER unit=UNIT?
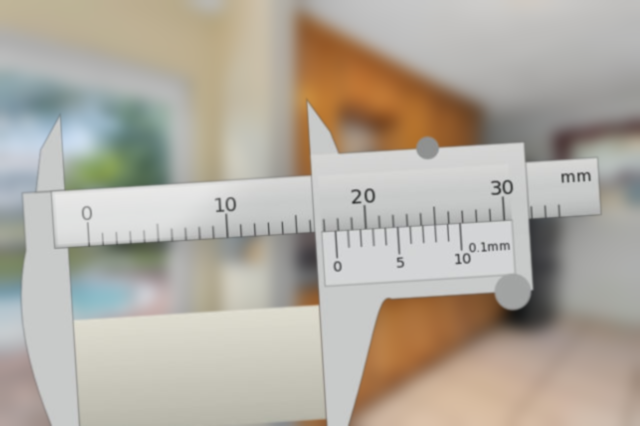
value=17.8 unit=mm
